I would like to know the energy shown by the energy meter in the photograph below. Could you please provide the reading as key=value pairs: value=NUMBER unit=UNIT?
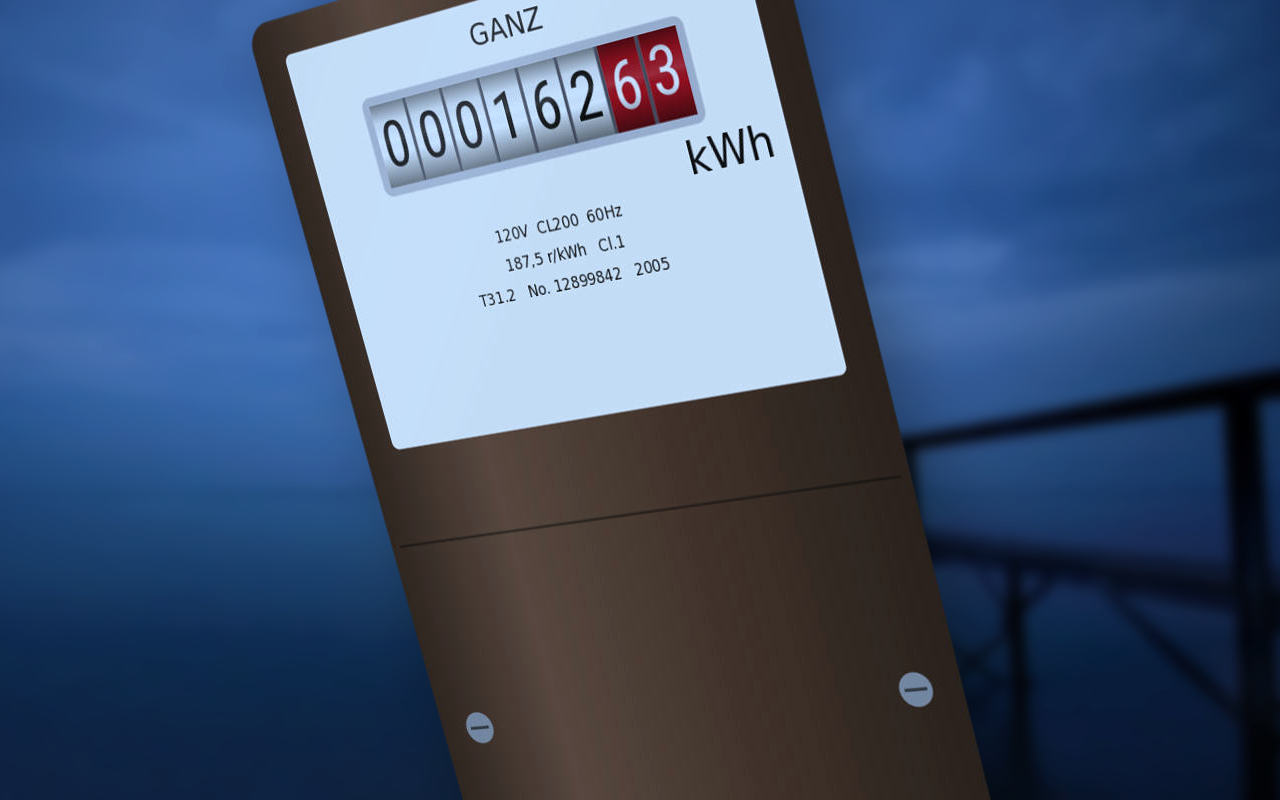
value=162.63 unit=kWh
